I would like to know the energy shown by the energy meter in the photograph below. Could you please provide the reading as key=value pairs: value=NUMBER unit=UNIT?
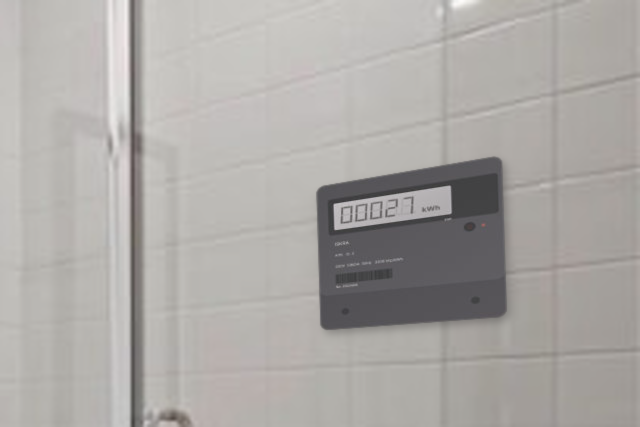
value=27 unit=kWh
